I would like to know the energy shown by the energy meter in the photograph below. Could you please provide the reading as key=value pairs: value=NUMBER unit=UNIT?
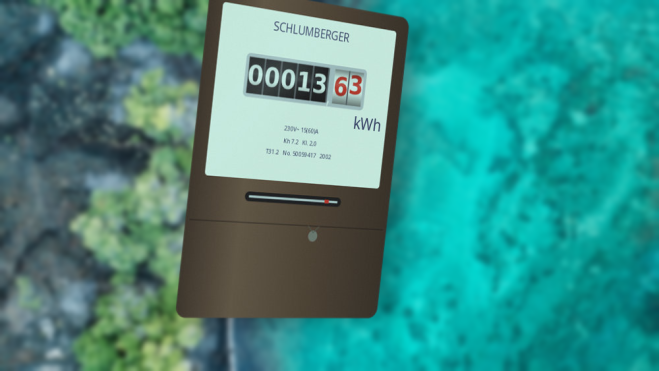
value=13.63 unit=kWh
